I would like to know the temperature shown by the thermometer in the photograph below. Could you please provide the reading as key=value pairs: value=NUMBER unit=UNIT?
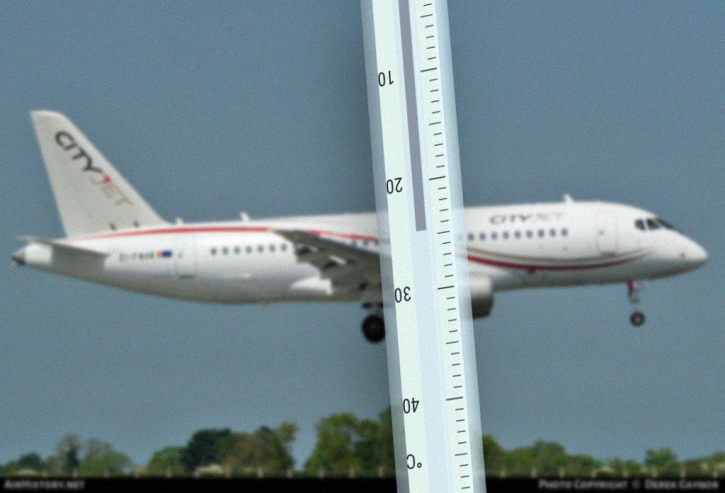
value=24.5 unit=°C
